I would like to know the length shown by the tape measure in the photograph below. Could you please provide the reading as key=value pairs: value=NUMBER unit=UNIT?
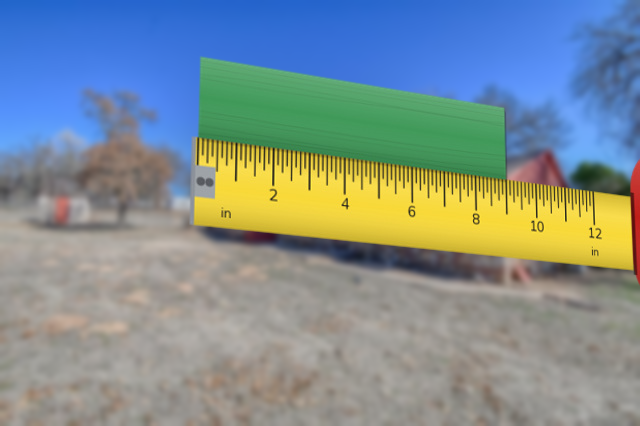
value=9 unit=in
